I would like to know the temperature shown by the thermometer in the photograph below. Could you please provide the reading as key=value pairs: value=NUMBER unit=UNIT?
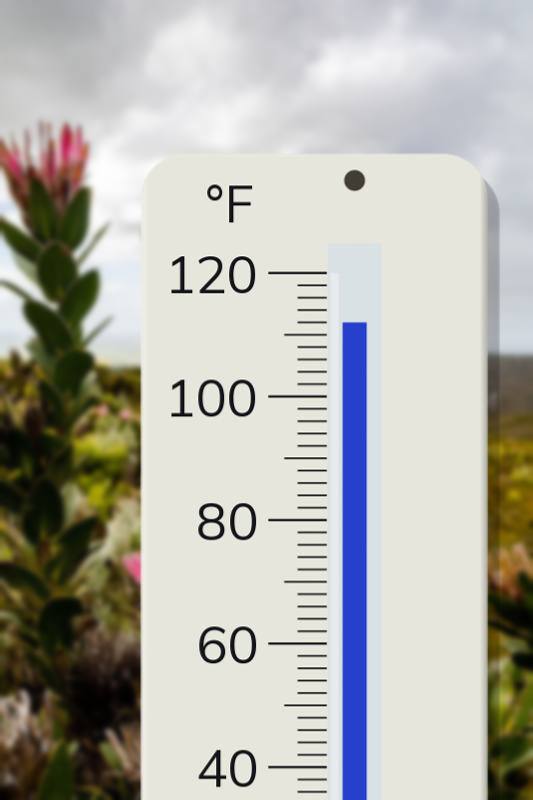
value=112 unit=°F
